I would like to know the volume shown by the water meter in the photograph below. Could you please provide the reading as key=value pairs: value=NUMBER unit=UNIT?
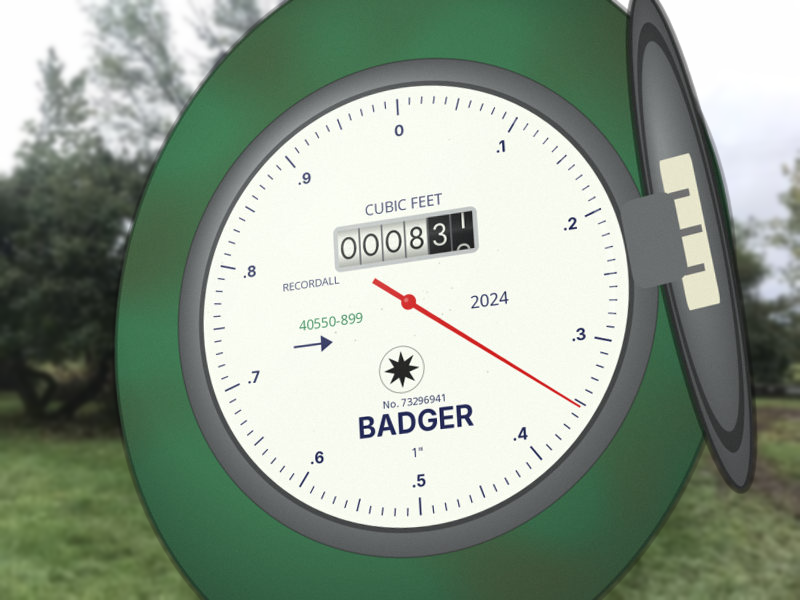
value=831.35 unit=ft³
